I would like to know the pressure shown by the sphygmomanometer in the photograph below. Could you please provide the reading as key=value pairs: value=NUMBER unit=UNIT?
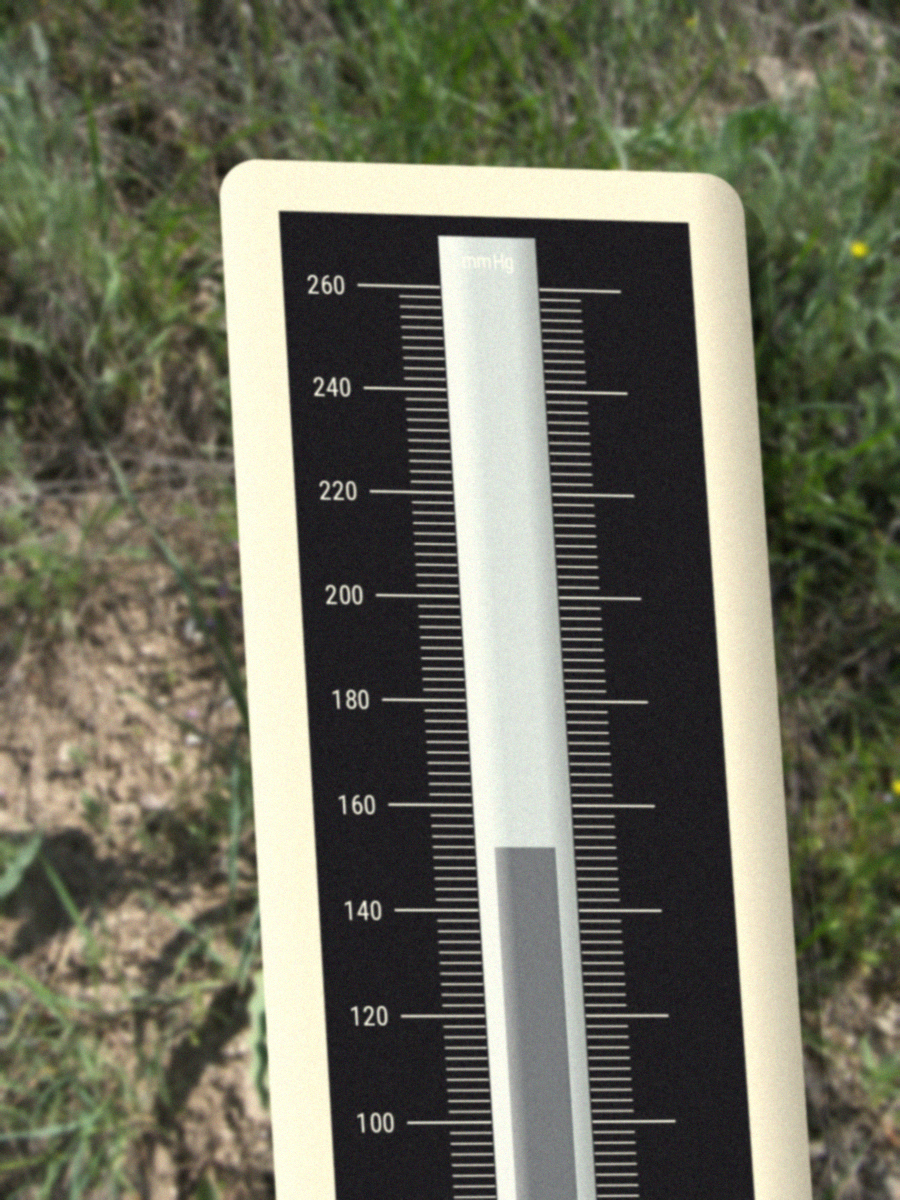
value=152 unit=mmHg
